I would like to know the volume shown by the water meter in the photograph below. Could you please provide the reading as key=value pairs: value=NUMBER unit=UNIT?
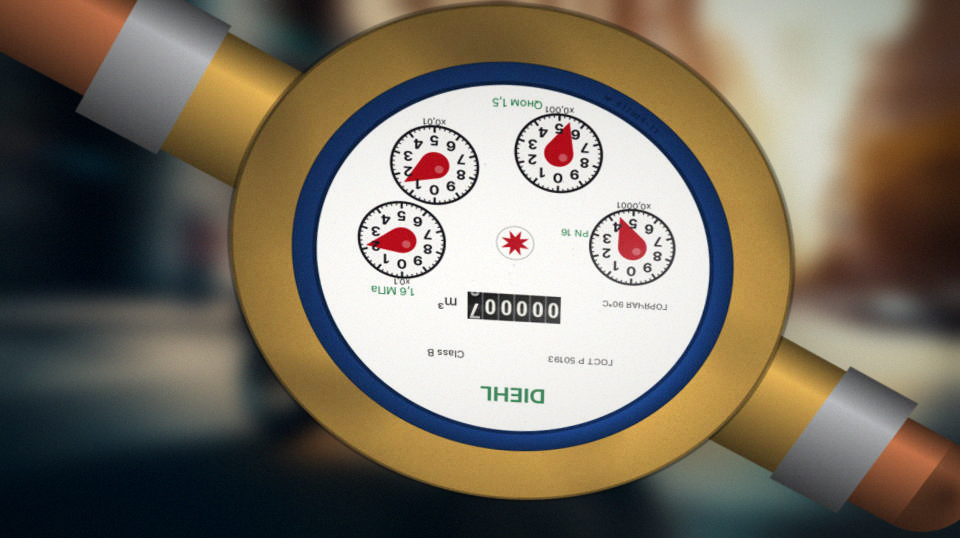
value=7.2154 unit=m³
